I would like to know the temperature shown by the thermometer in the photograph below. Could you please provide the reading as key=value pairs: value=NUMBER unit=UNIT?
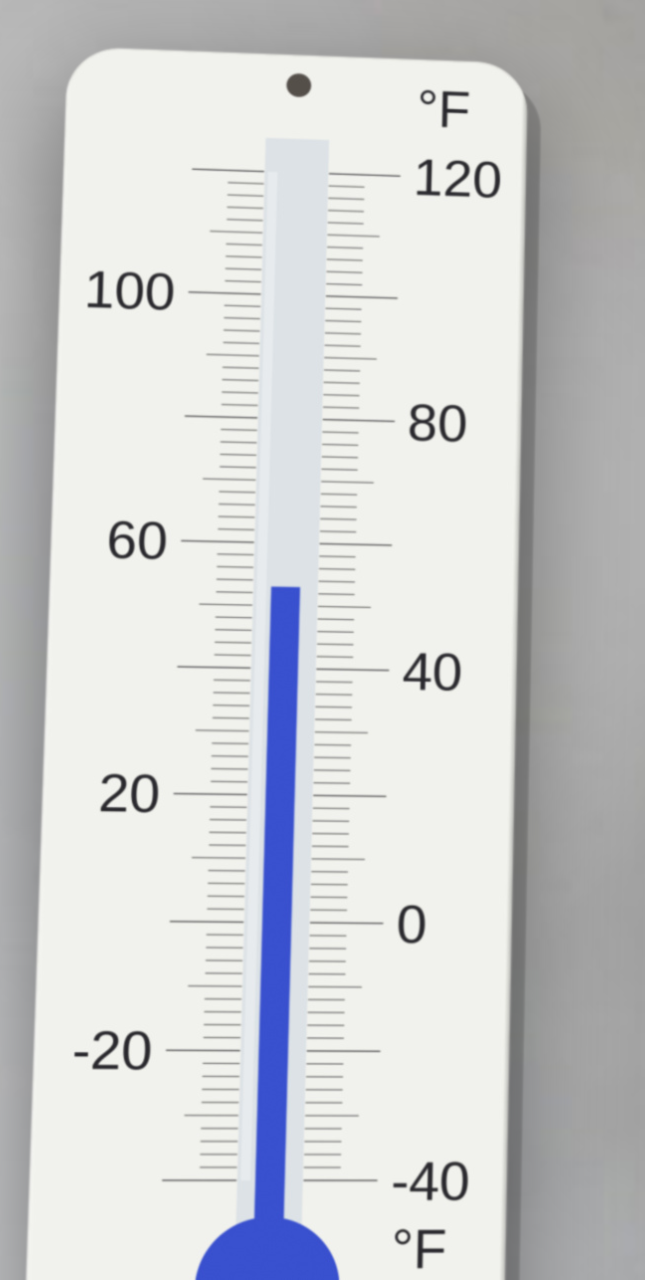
value=53 unit=°F
